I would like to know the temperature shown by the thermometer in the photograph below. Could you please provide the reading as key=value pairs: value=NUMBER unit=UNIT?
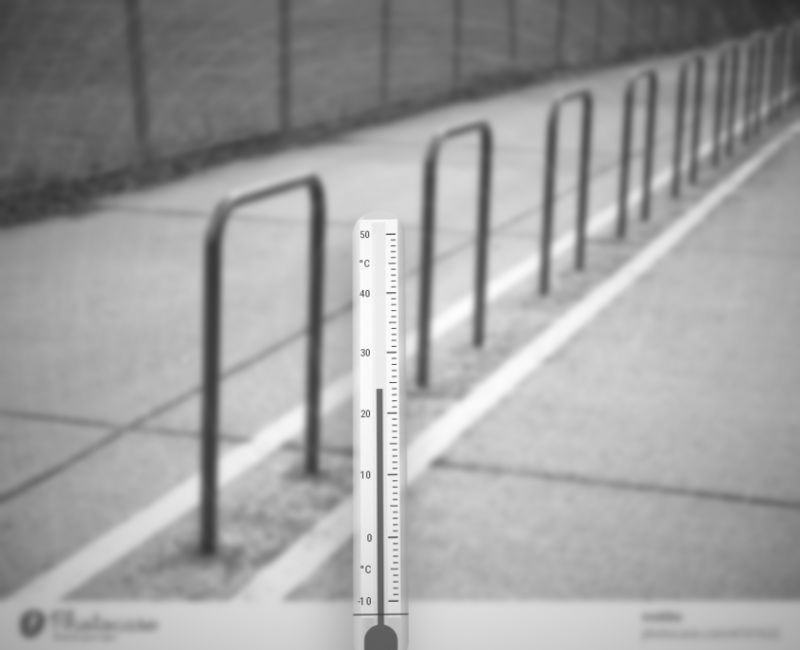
value=24 unit=°C
